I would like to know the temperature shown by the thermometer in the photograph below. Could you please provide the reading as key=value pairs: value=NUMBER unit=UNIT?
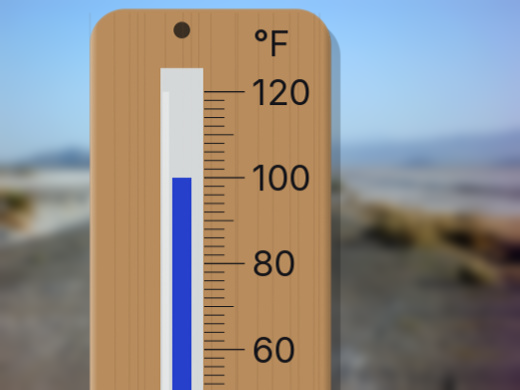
value=100 unit=°F
